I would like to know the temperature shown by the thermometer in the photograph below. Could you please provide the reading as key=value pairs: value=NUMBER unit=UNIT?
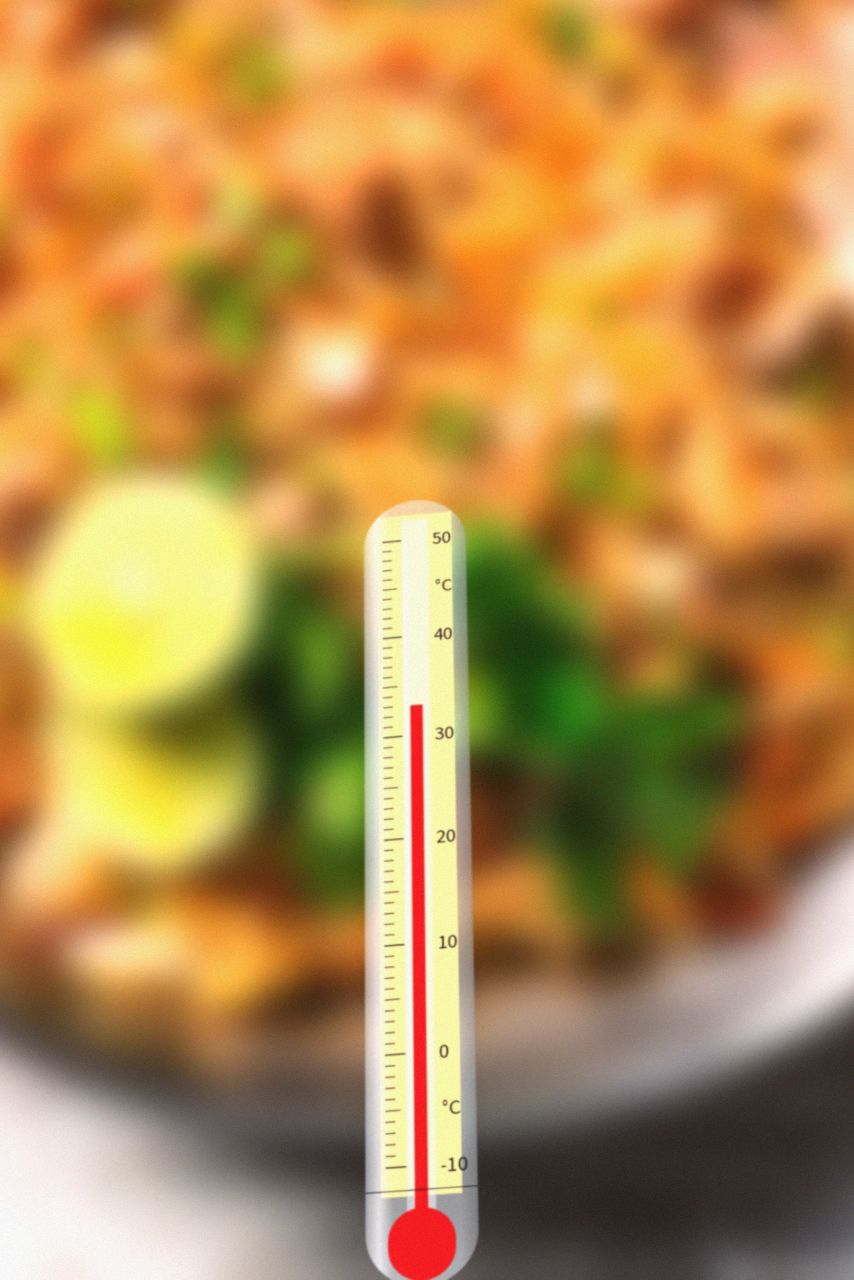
value=33 unit=°C
